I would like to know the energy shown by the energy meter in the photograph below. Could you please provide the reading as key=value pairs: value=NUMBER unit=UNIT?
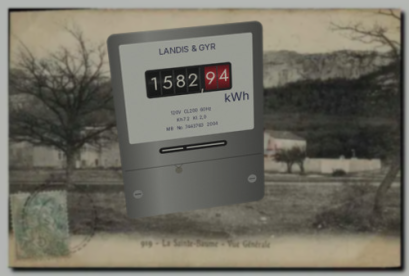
value=1582.94 unit=kWh
